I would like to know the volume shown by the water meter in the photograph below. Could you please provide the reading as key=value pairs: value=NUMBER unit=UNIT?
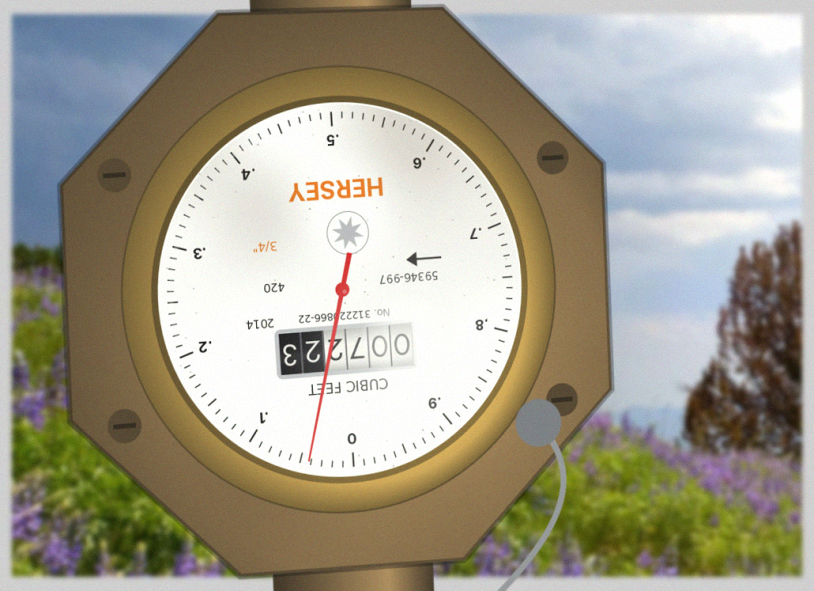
value=7223.04 unit=ft³
